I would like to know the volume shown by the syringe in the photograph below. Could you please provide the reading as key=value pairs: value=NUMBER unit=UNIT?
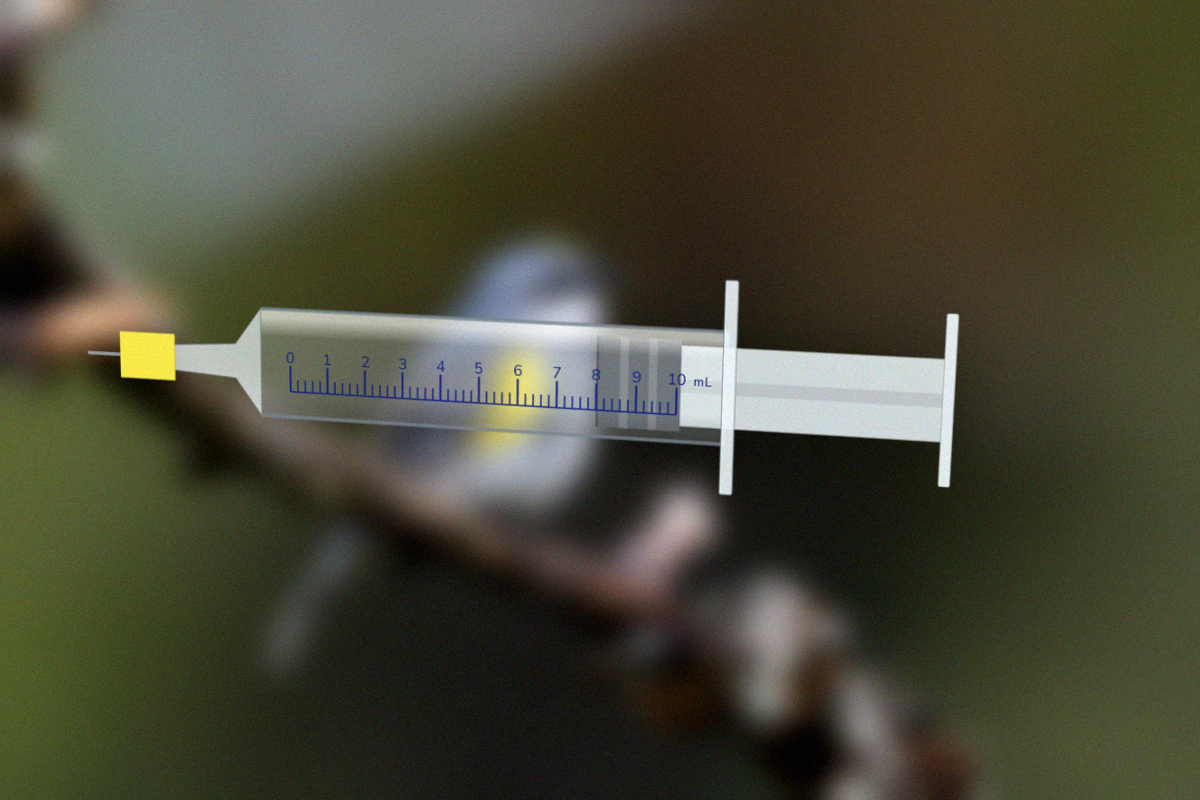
value=8 unit=mL
